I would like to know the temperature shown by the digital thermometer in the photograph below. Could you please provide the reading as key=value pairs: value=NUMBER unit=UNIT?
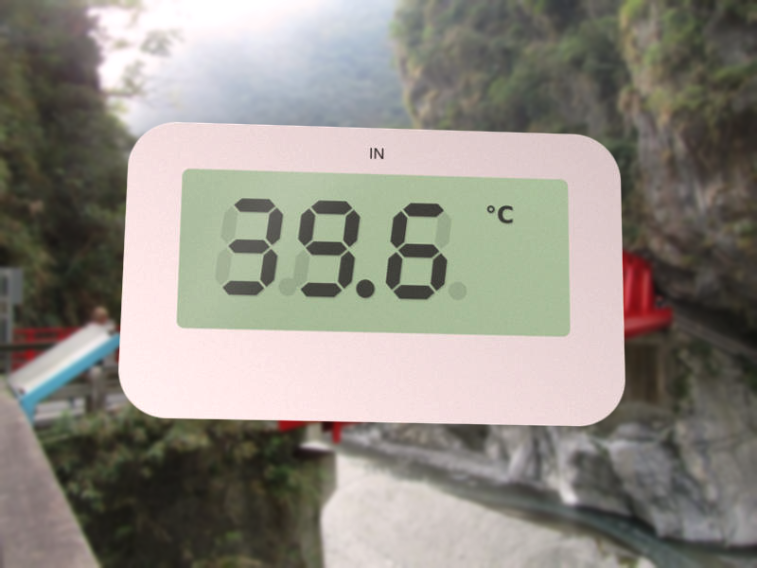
value=39.6 unit=°C
